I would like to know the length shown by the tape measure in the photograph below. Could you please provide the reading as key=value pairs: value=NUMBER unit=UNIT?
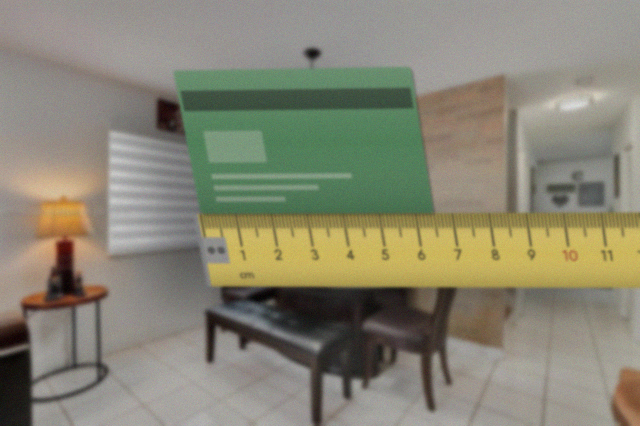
value=6.5 unit=cm
